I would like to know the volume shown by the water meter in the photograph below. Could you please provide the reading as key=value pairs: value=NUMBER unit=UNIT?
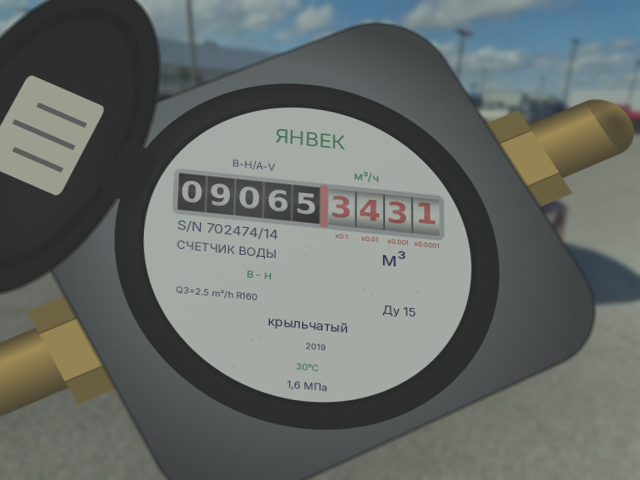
value=9065.3431 unit=m³
